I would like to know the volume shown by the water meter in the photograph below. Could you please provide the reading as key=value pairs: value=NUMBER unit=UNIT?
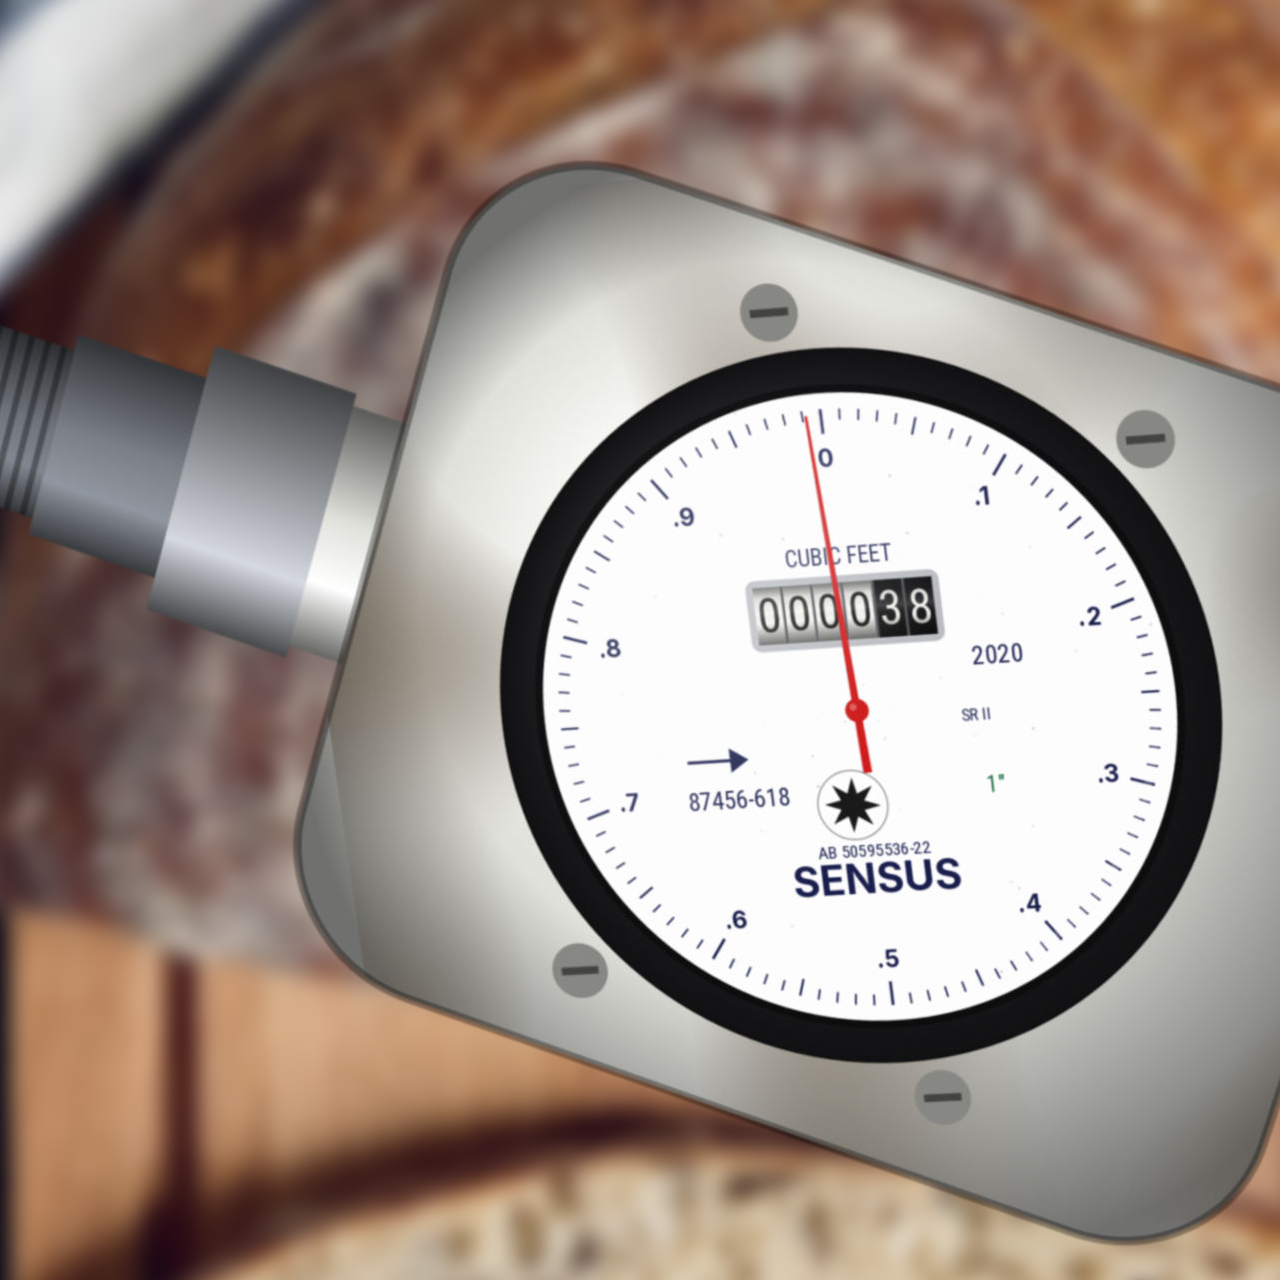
value=37.99 unit=ft³
